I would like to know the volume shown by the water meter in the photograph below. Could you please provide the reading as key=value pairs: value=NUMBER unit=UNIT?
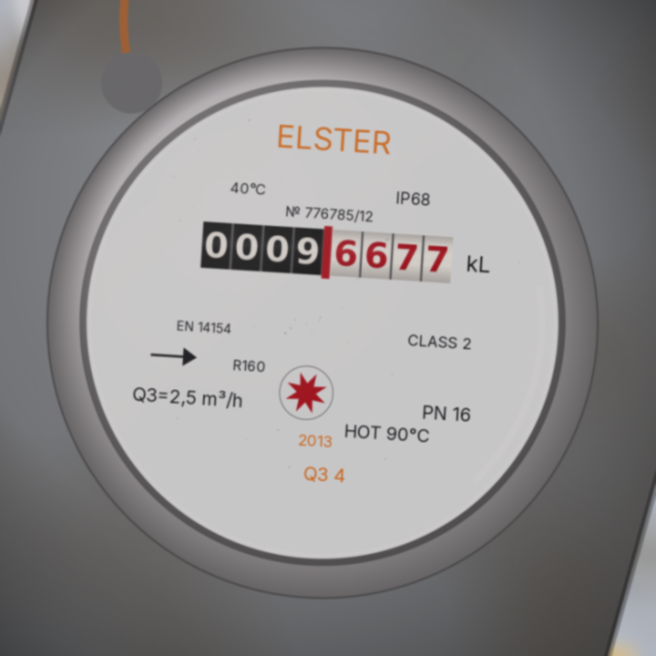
value=9.6677 unit=kL
